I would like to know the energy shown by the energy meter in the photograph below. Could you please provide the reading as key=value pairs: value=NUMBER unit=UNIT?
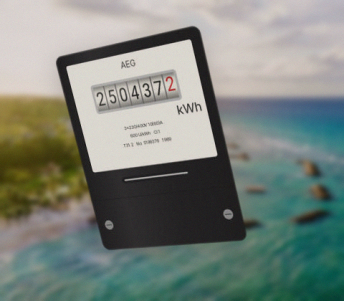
value=250437.2 unit=kWh
